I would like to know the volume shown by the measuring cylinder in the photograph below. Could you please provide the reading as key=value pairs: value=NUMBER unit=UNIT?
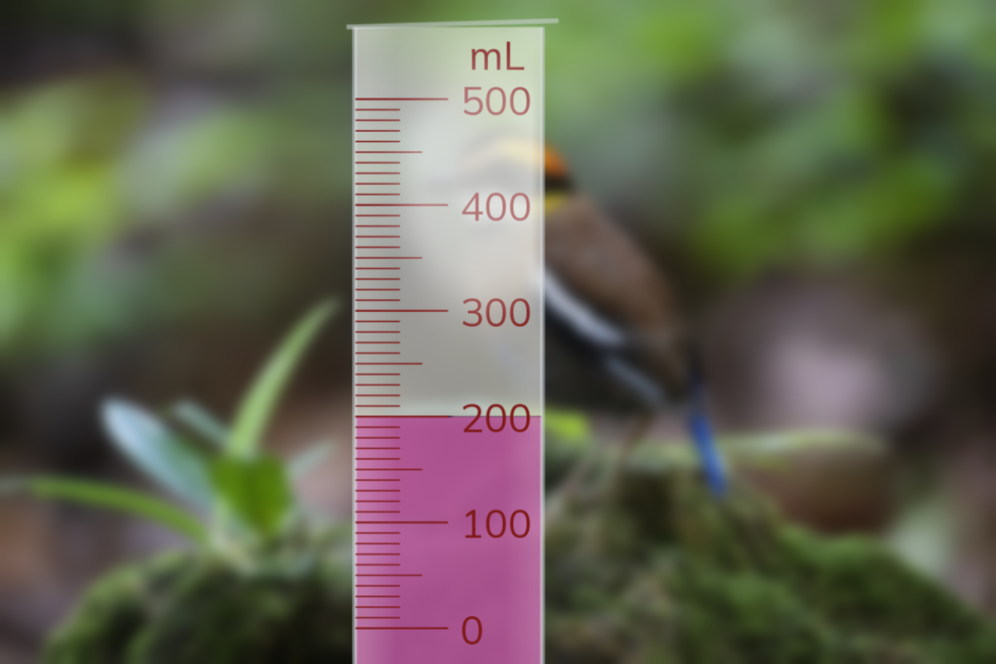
value=200 unit=mL
